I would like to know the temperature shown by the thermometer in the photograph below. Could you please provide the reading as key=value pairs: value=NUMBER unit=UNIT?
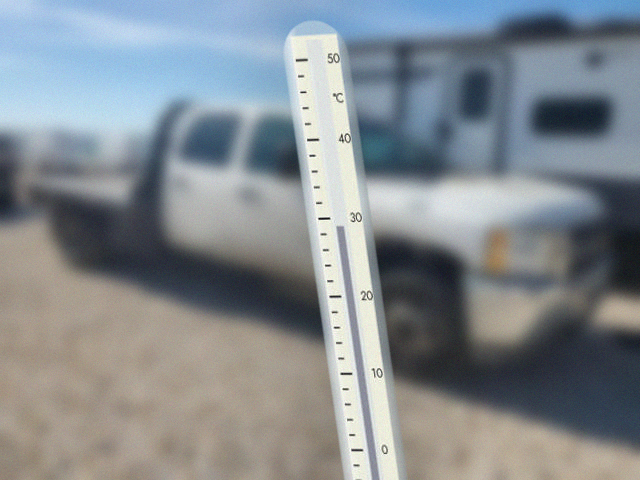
value=29 unit=°C
